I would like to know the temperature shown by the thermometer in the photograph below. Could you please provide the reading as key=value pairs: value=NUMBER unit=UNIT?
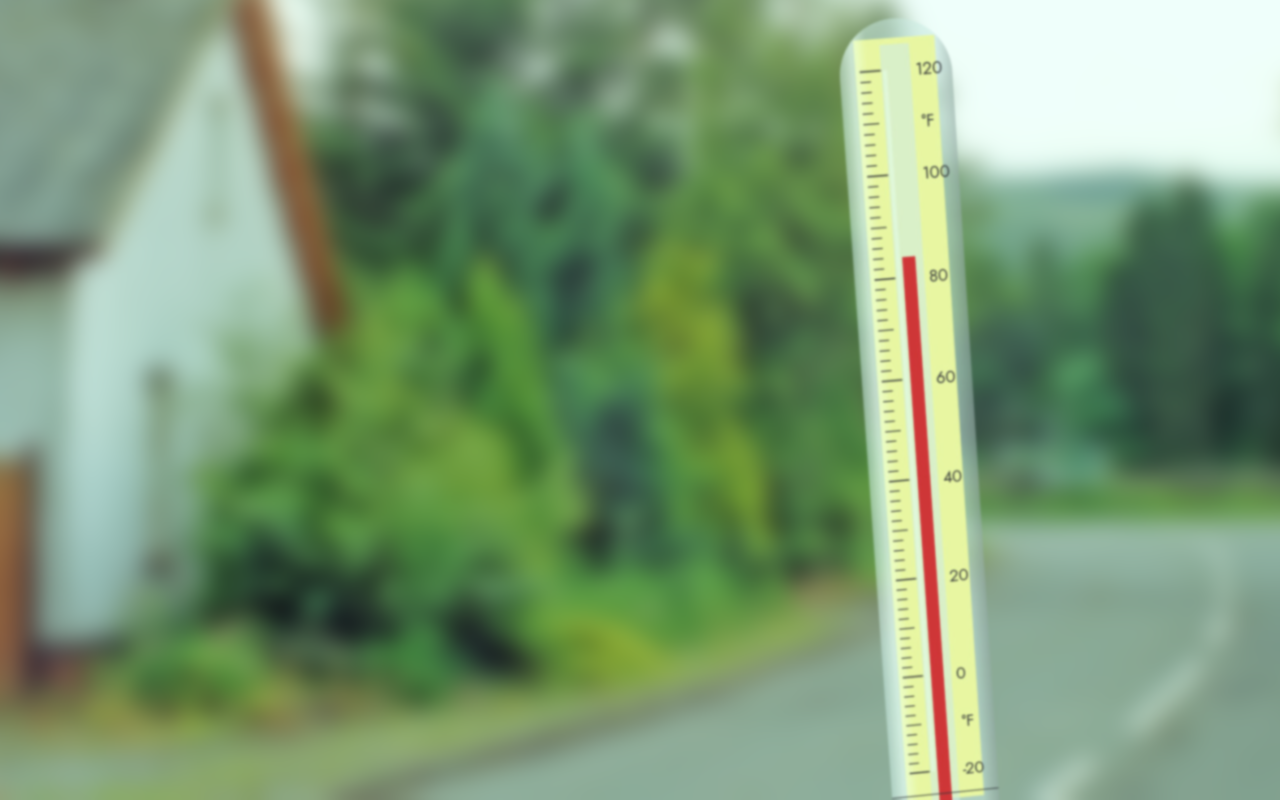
value=84 unit=°F
